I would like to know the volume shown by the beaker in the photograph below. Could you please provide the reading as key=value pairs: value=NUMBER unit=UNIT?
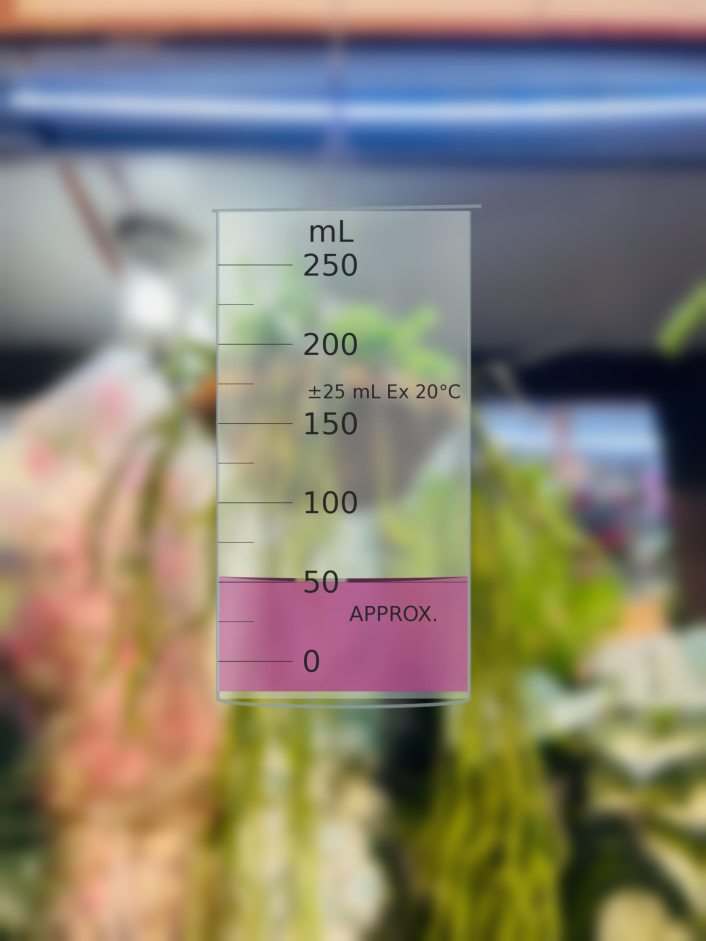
value=50 unit=mL
